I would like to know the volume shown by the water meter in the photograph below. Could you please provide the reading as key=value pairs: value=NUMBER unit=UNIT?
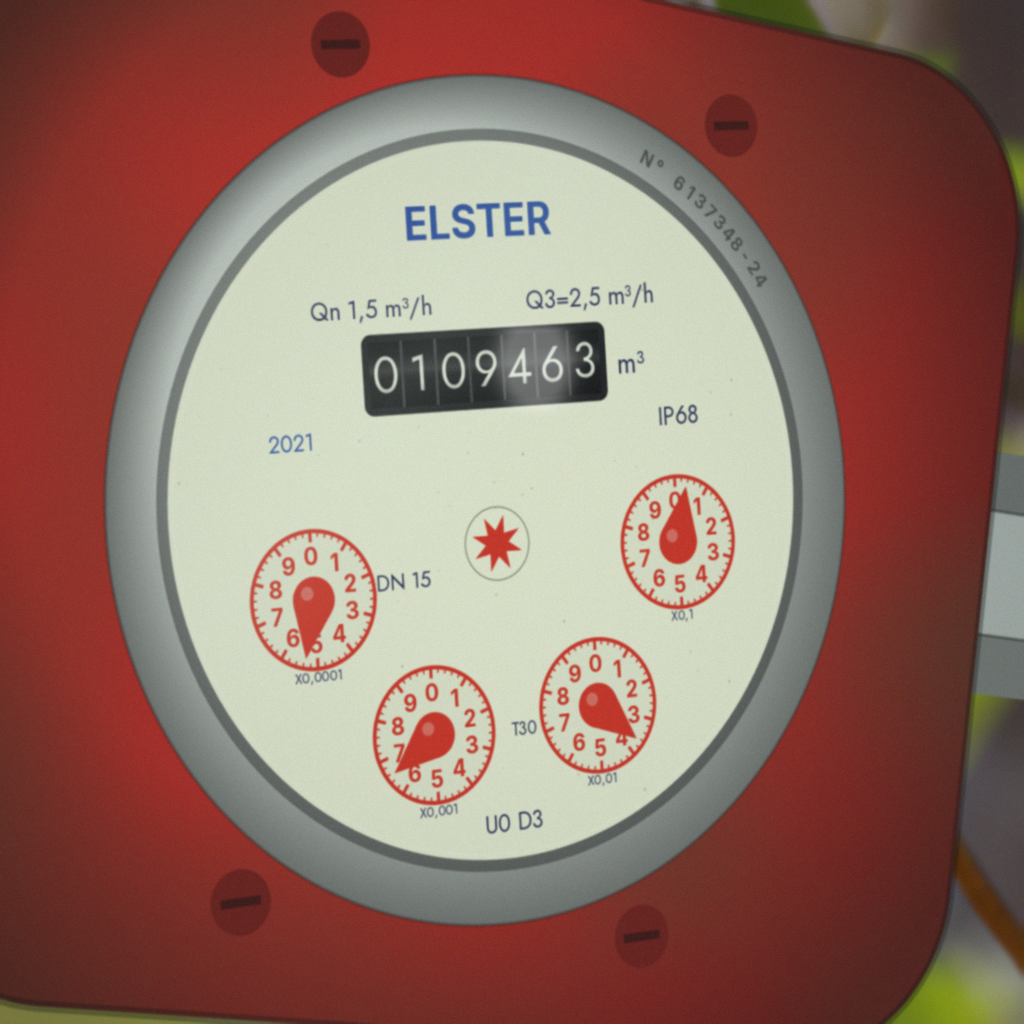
value=109463.0365 unit=m³
